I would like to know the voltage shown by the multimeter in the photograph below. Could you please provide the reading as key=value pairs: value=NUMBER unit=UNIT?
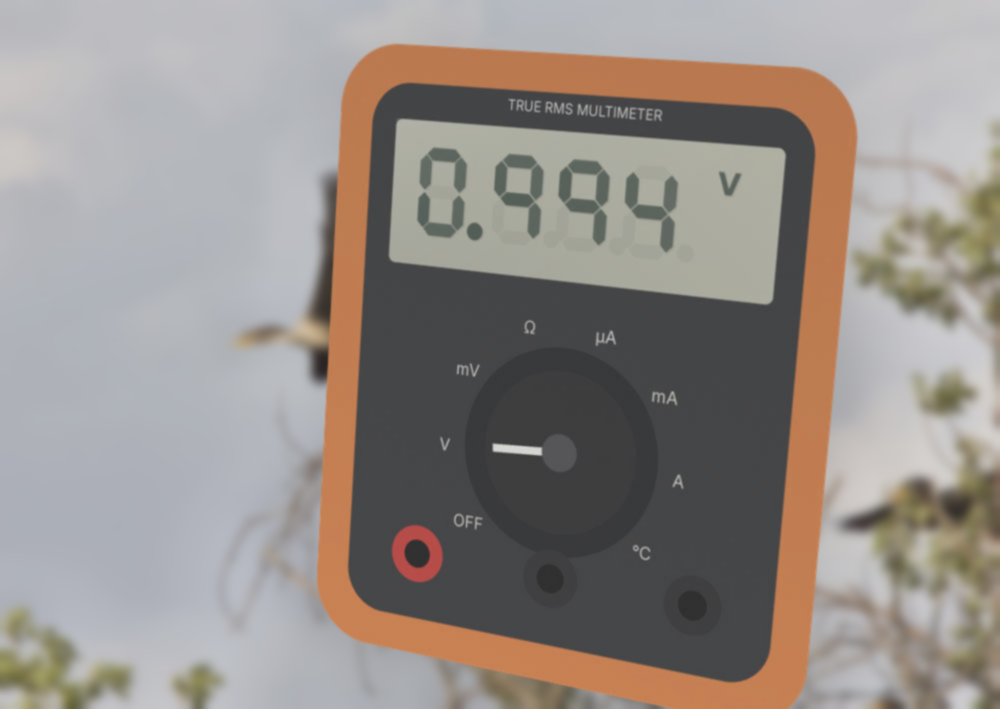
value=0.994 unit=V
